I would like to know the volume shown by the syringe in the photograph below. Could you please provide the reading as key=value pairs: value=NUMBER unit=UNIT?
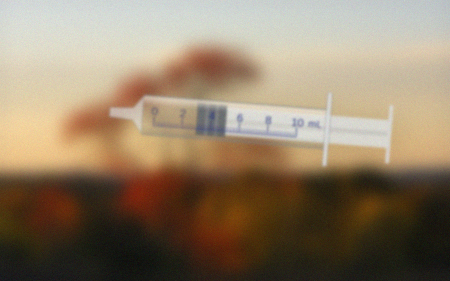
value=3 unit=mL
